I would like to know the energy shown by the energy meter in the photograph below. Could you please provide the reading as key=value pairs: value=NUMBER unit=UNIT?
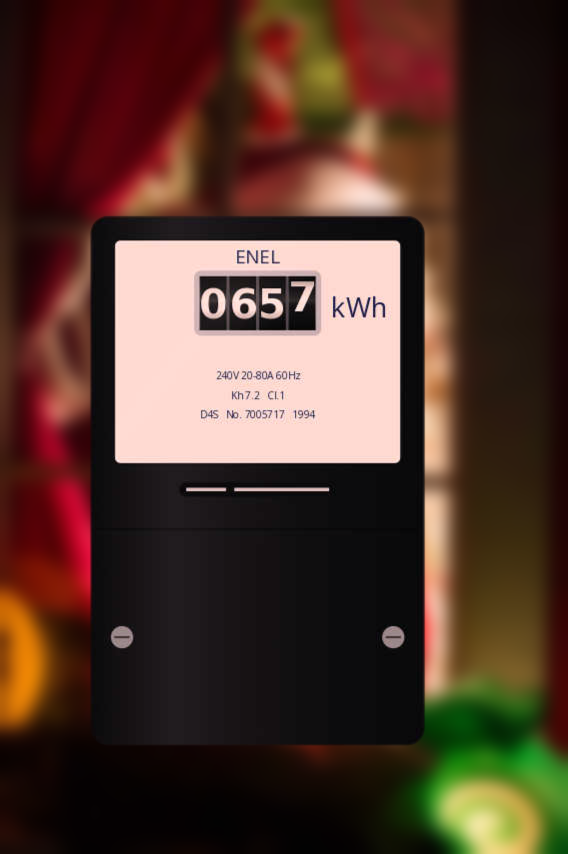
value=657 unit=kWh
